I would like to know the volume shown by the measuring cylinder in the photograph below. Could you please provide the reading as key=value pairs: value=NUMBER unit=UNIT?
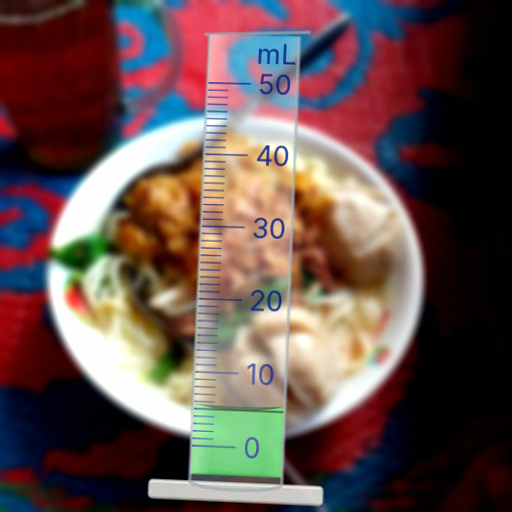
value=5 unit=mL
